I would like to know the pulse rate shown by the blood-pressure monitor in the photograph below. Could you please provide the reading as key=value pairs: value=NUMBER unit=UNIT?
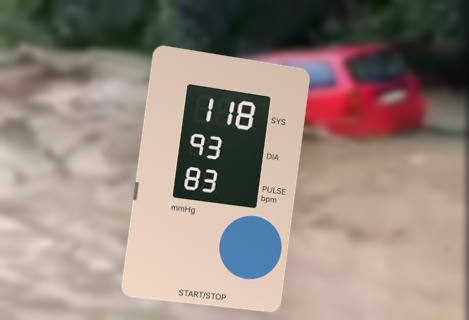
value=83 unit=bpm
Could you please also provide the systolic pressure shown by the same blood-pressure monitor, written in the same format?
value=118 unit=mmHg
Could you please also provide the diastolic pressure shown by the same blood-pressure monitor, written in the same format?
value=93 unit=mmHg
